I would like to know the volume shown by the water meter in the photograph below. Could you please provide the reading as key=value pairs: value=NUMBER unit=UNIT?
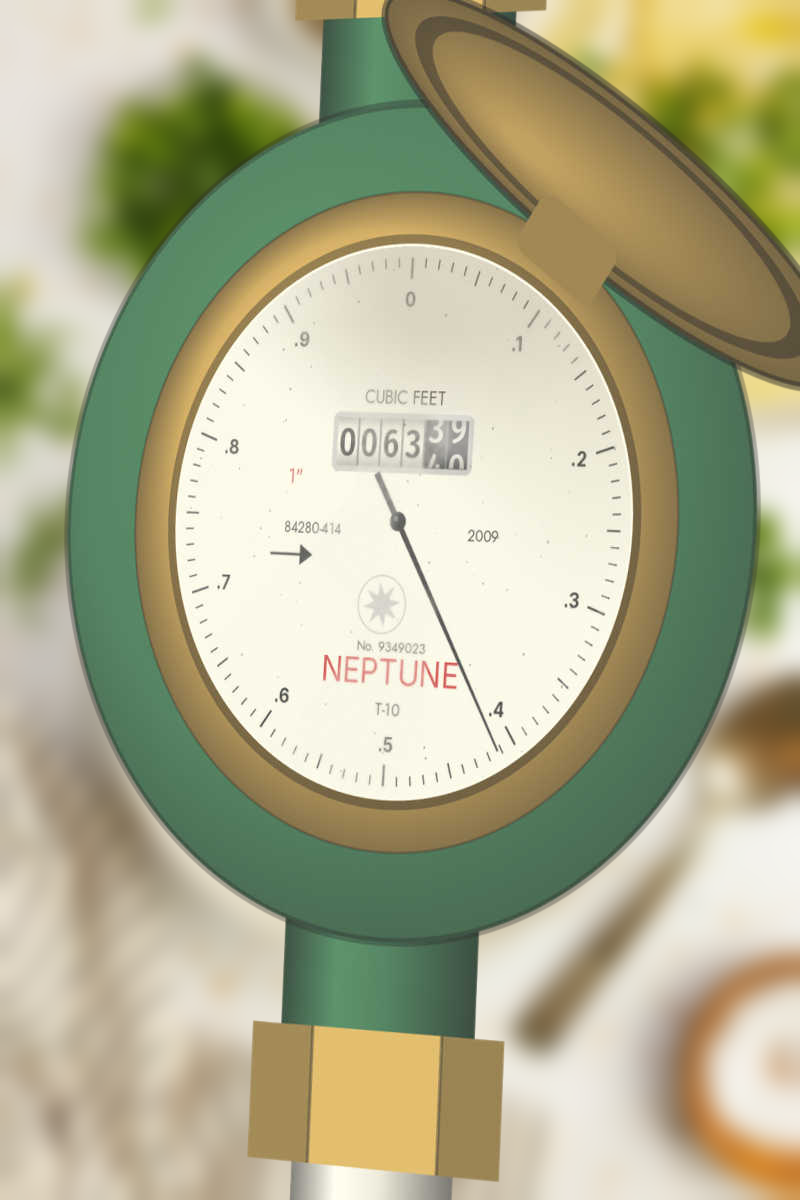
value=6339.41 unit=ft³
